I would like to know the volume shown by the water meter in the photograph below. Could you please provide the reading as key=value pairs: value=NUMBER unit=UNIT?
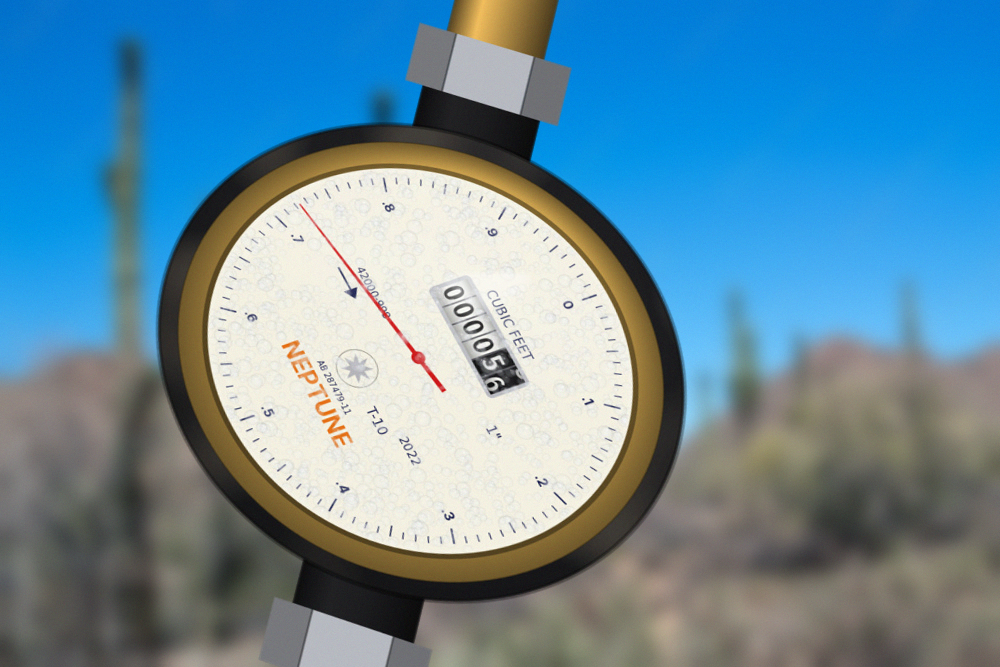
value=55.72 unit=ft³
